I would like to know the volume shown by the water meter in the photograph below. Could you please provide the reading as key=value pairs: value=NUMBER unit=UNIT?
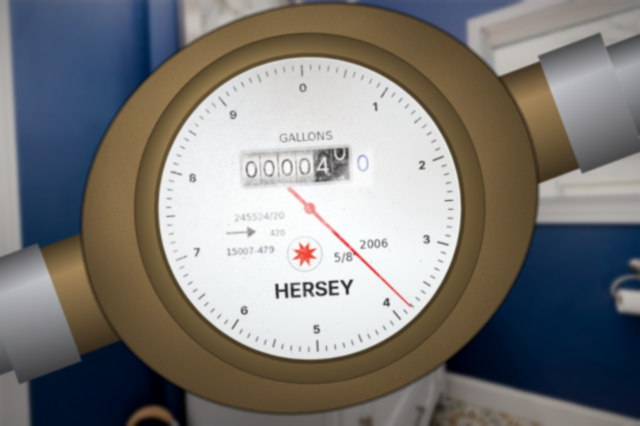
value=403.8 unit=gal
